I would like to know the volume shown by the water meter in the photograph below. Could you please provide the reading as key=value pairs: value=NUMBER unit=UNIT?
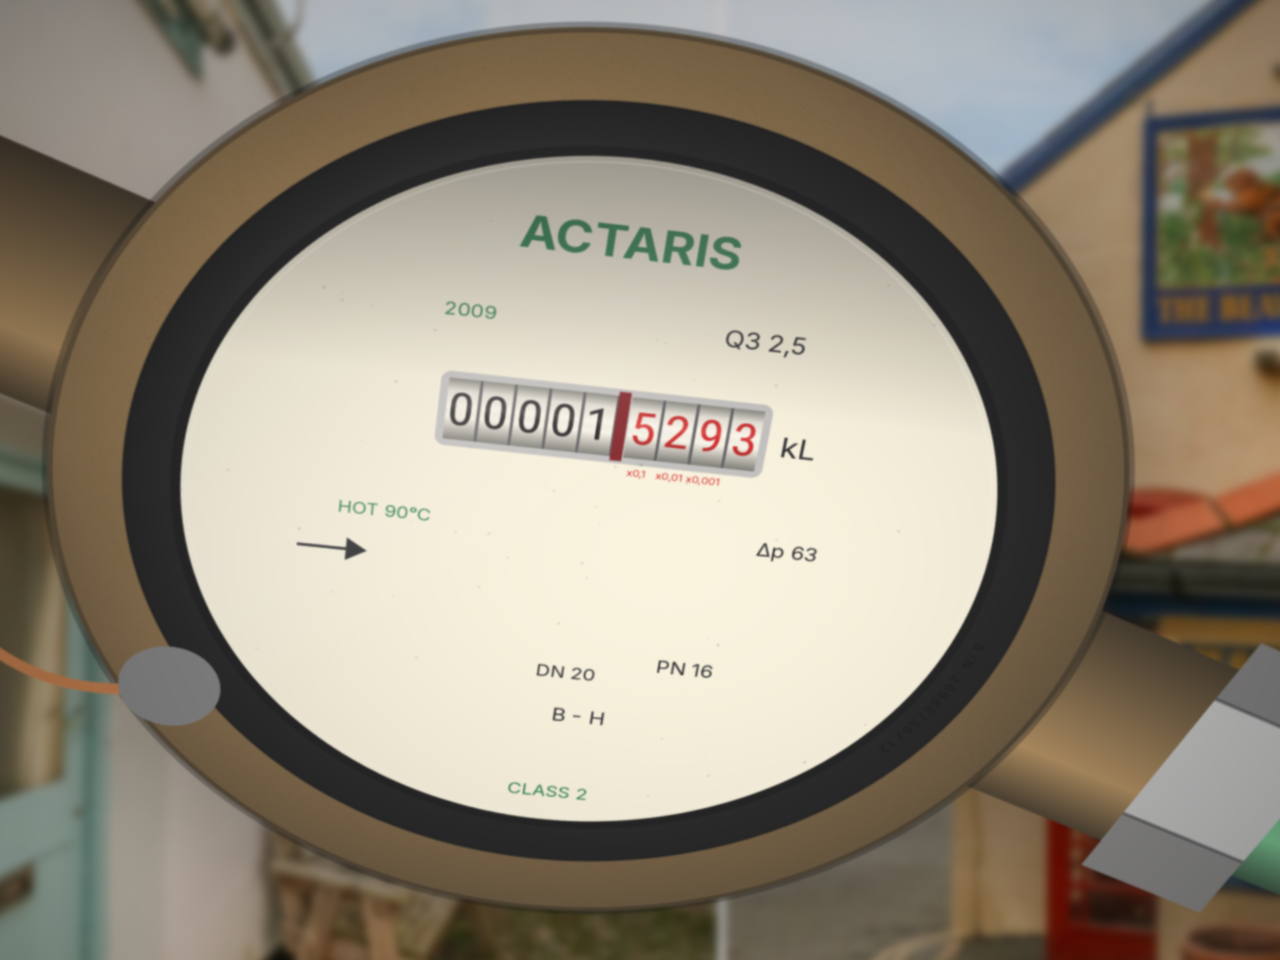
value=1.5293 unit=kL
